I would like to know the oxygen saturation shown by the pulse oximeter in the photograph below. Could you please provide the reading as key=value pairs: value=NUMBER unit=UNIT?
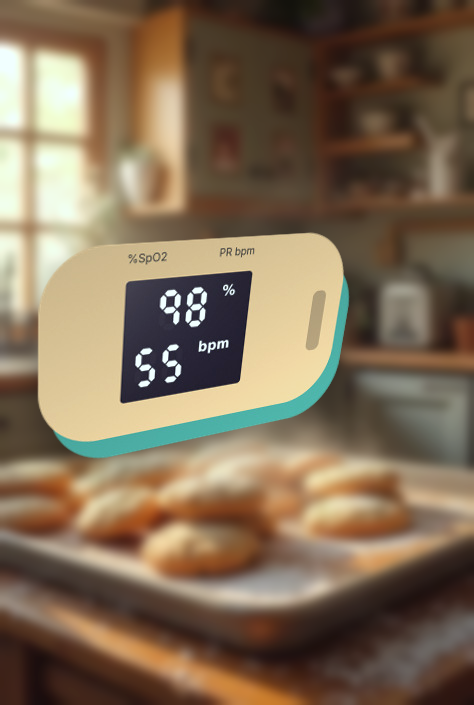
value=98 unit=%
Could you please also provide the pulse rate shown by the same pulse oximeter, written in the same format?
value=55 unit=bpm
